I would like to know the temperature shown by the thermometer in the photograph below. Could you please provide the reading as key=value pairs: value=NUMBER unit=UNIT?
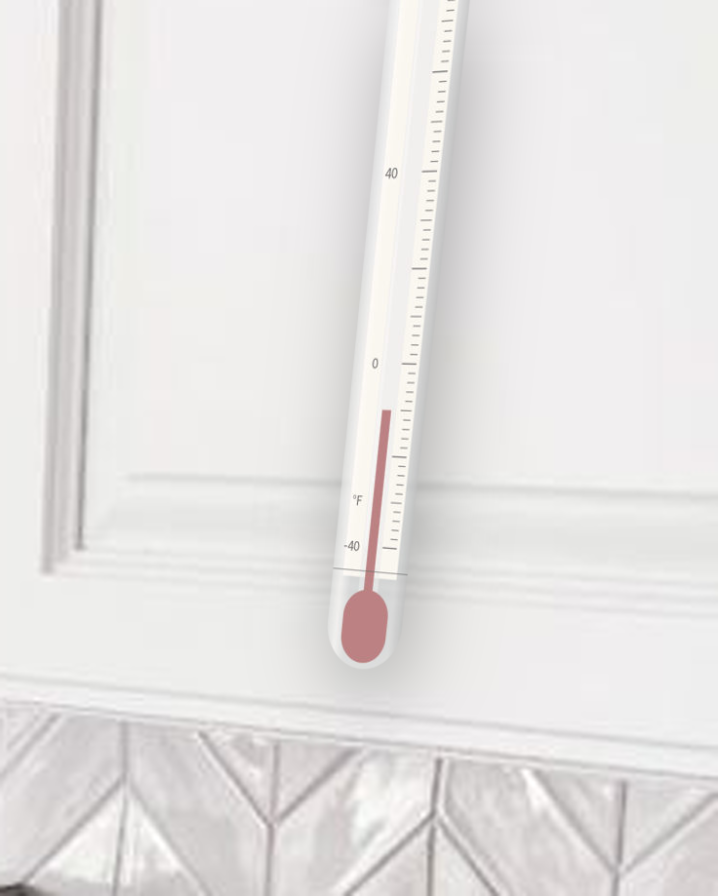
value=-10 unit=°F
